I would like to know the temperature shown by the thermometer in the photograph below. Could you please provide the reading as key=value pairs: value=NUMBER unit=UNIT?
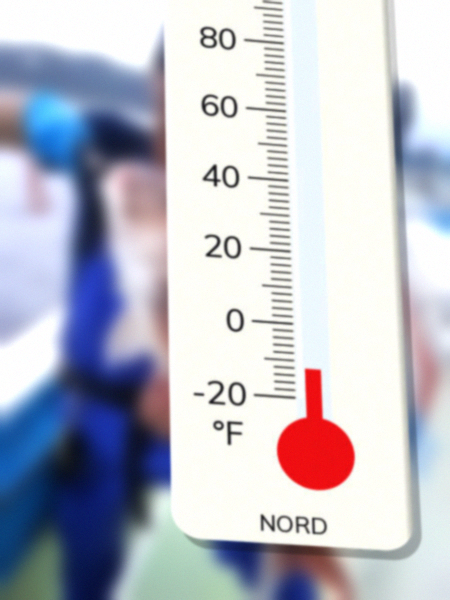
value=-12 unit=°F
